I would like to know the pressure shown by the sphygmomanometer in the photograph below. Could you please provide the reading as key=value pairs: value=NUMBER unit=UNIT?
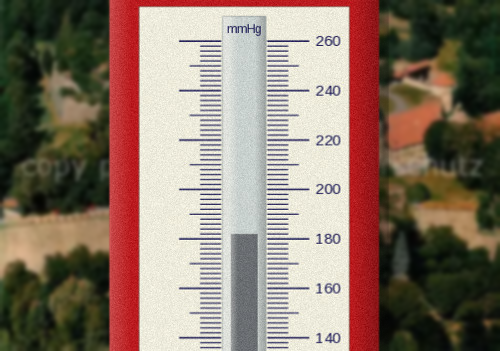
value=182 unit=mmHg
